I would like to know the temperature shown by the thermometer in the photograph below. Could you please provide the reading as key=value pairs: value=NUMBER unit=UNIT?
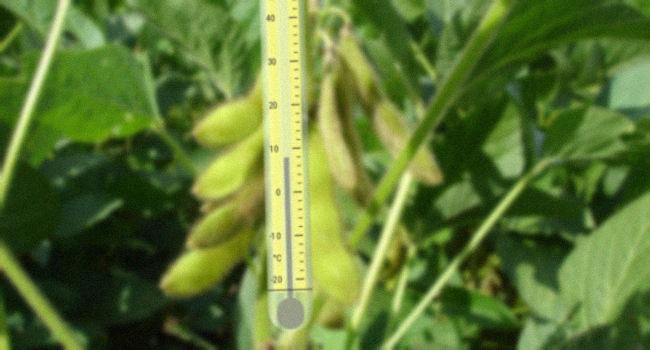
value=8 unit=°C
